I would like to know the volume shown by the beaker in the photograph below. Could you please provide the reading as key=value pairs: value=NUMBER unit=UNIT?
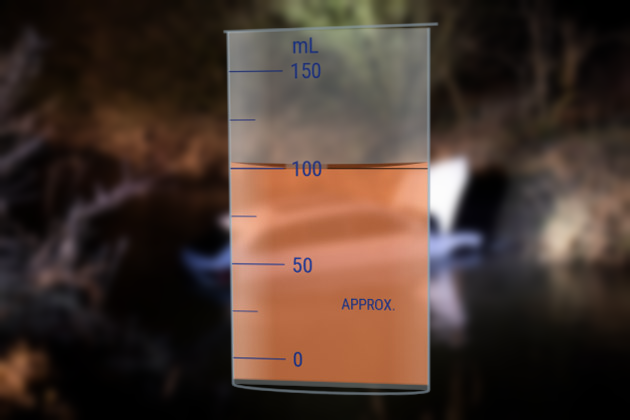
value=100 unit=mL
